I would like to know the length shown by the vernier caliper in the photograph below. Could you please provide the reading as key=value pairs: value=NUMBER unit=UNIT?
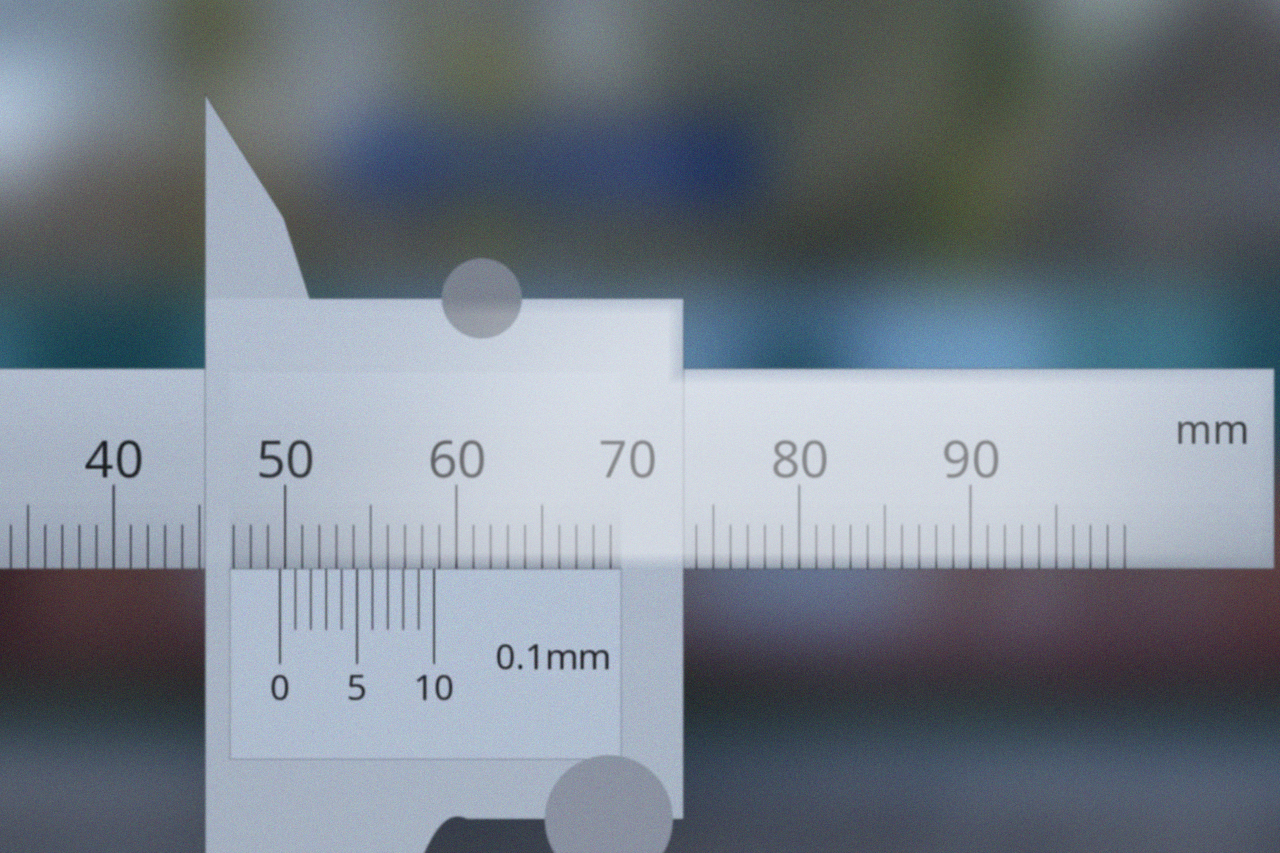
value=49.7 unit=mm
